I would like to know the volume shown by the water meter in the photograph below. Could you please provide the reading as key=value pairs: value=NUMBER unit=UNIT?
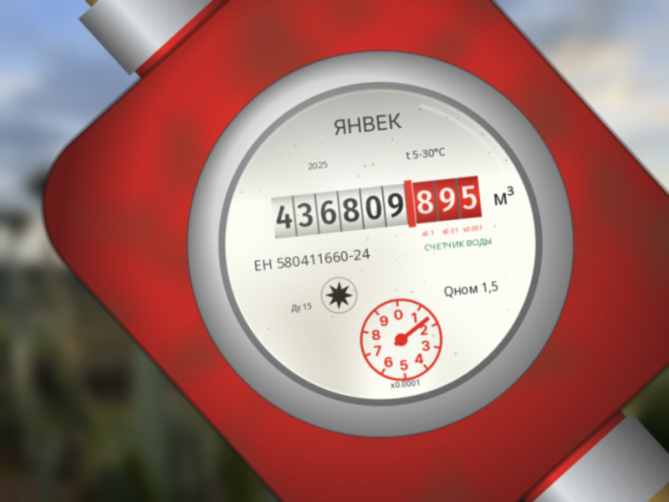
value=436809.8951 unit=m³
